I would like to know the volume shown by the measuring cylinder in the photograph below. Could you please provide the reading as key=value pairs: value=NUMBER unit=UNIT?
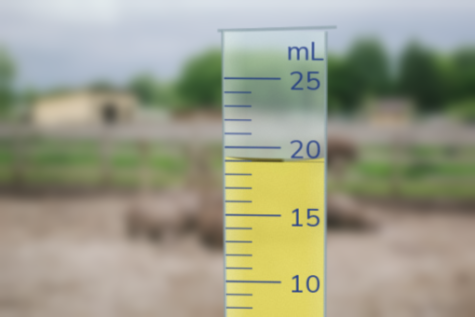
value=19 unit=mL
